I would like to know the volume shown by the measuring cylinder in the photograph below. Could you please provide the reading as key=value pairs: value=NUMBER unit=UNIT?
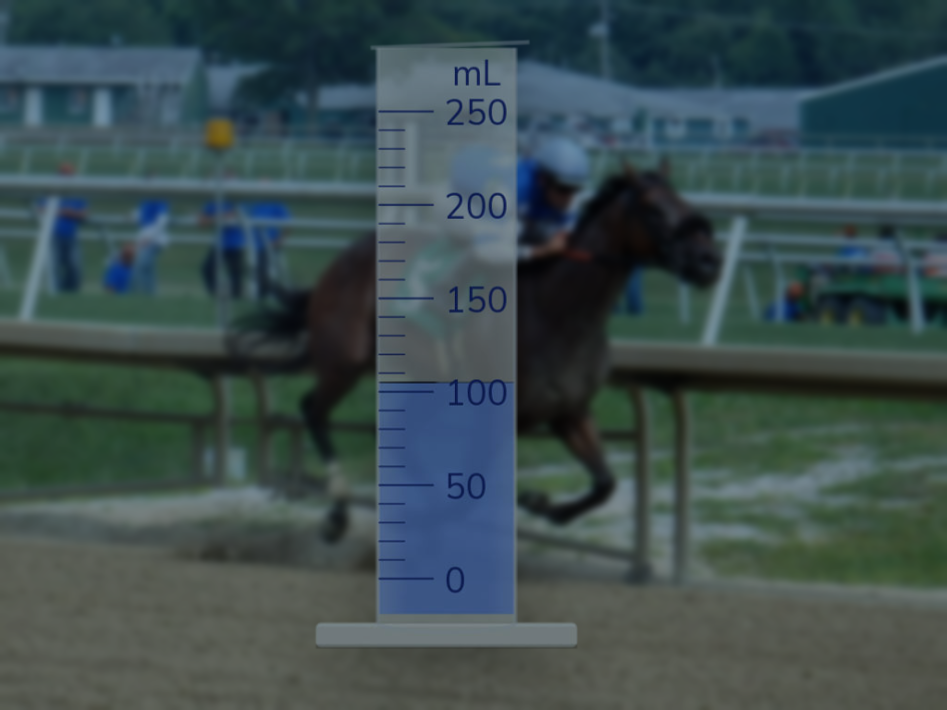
value=105 unit=mL
